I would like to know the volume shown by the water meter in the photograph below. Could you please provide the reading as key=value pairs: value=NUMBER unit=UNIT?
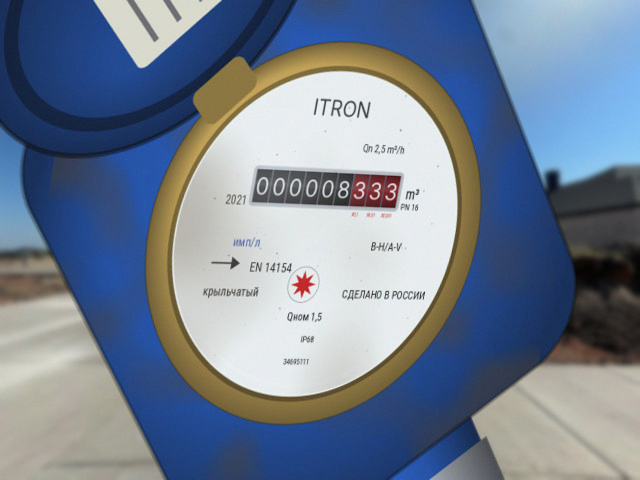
value=8.333 unit=m³
